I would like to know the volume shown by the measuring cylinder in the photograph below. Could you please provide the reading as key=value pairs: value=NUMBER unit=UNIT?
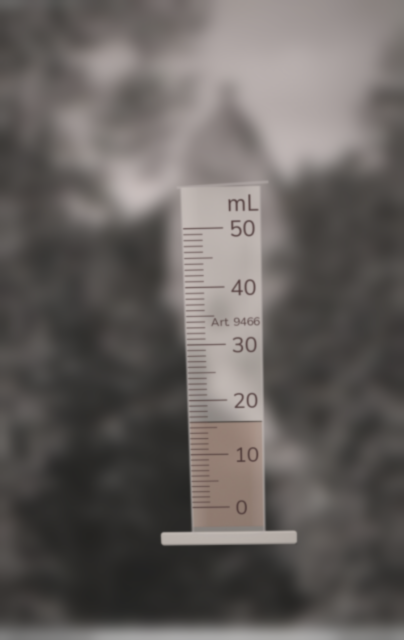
value=16 unit=mL
